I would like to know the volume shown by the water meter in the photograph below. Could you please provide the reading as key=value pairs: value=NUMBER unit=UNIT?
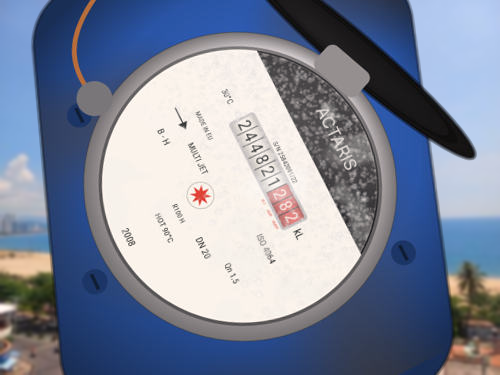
value=244821.282 unit=kL
